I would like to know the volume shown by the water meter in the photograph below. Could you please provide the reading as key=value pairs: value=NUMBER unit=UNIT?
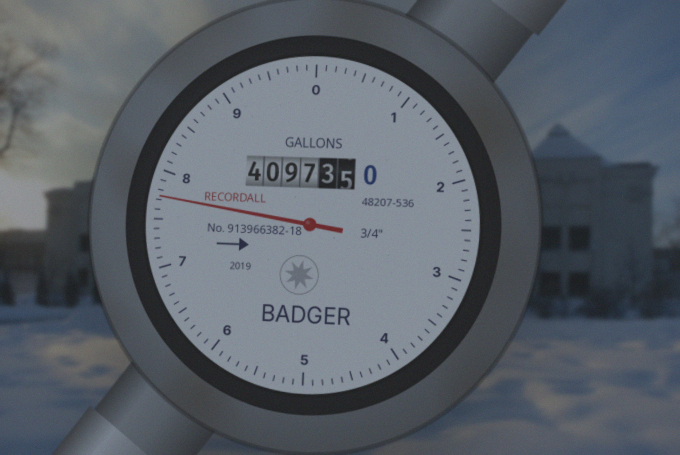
value=4097347.7 unit=gal
